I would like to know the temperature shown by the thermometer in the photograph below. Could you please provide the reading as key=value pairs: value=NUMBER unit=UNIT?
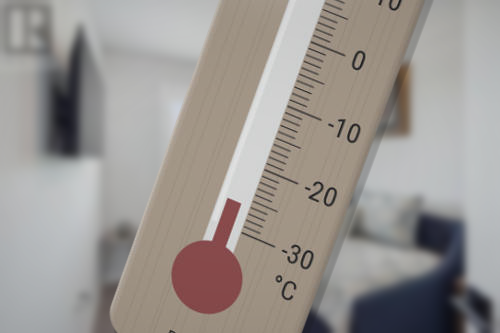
value=-26 unit=°C
